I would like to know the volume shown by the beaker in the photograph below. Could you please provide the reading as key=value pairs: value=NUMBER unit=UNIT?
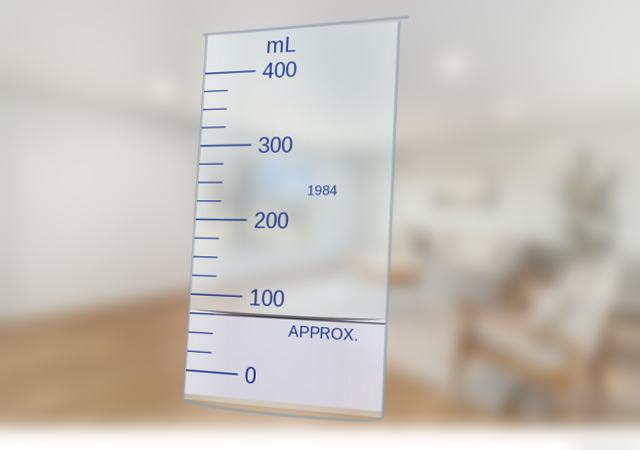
value=75 unit=mL
